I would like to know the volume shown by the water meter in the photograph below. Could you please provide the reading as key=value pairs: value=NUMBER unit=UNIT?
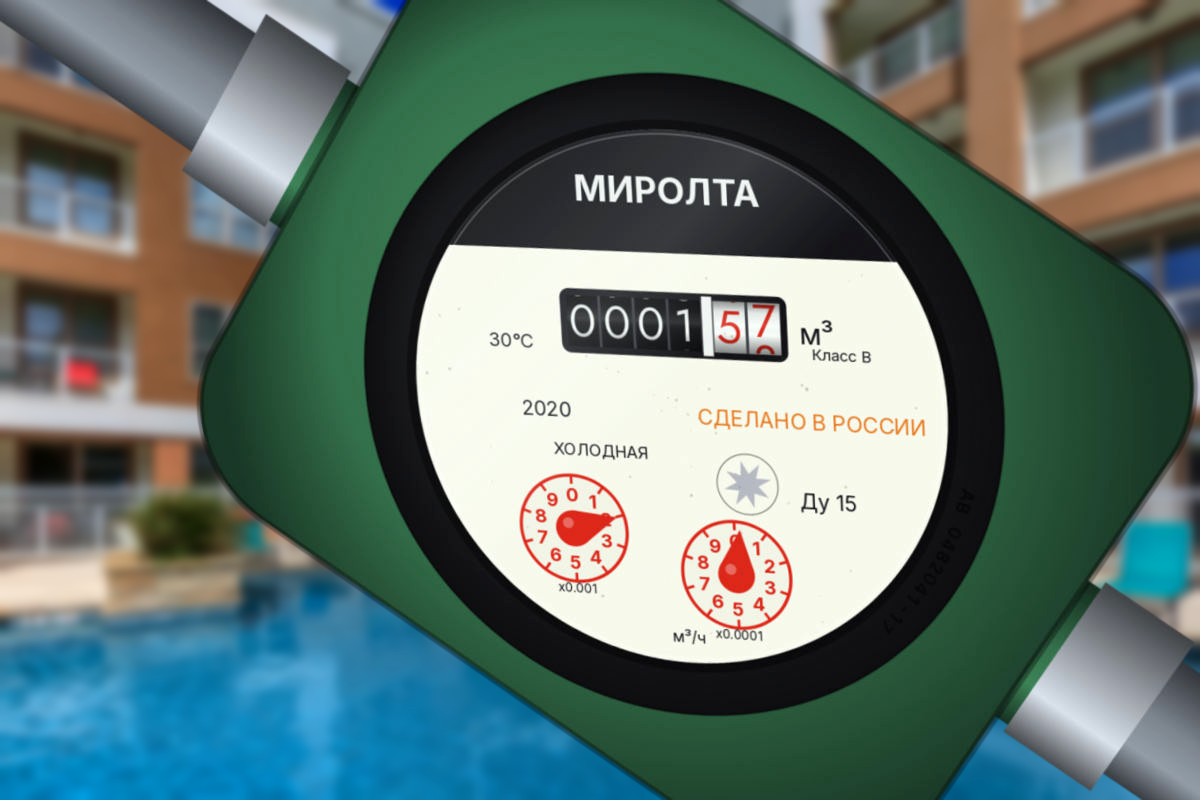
value=1.5720 unit=m³
